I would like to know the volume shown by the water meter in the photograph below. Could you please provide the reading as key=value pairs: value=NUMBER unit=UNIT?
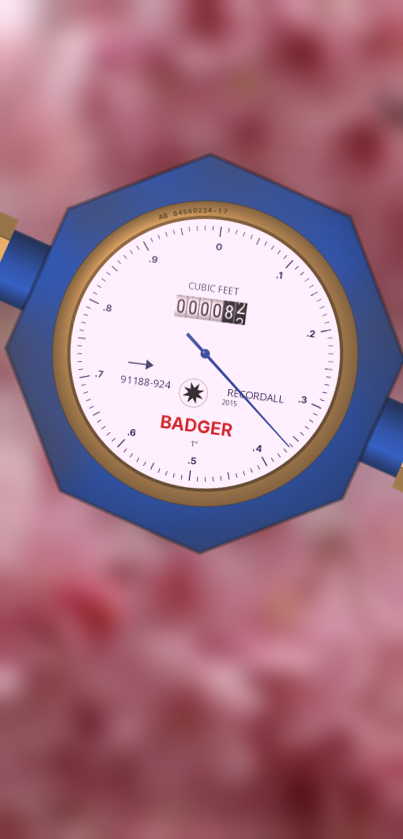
value=82.36 unit=ft³
